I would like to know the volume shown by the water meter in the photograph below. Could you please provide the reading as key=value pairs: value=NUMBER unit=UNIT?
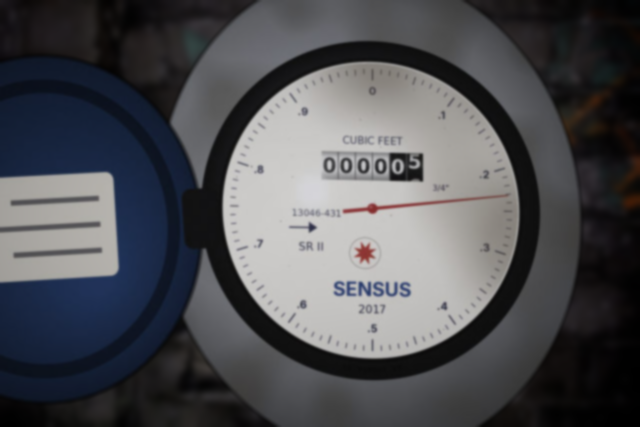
value=5.23 unit=ft³
